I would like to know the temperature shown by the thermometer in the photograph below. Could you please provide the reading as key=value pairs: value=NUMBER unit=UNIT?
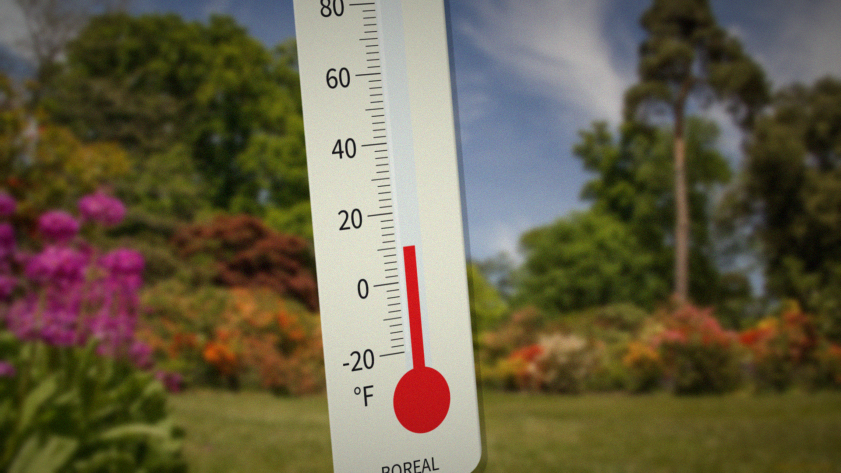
value=10 unit=°F
